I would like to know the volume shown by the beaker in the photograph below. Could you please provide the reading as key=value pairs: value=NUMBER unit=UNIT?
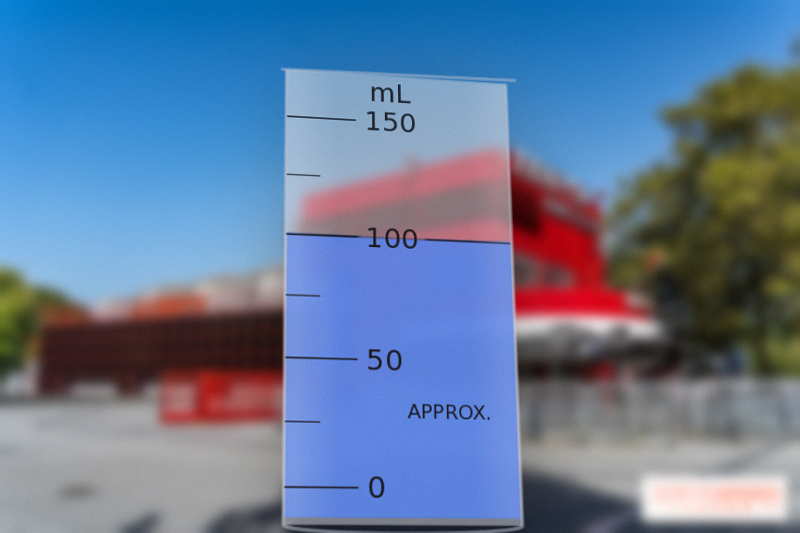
value=100 unit=mL
